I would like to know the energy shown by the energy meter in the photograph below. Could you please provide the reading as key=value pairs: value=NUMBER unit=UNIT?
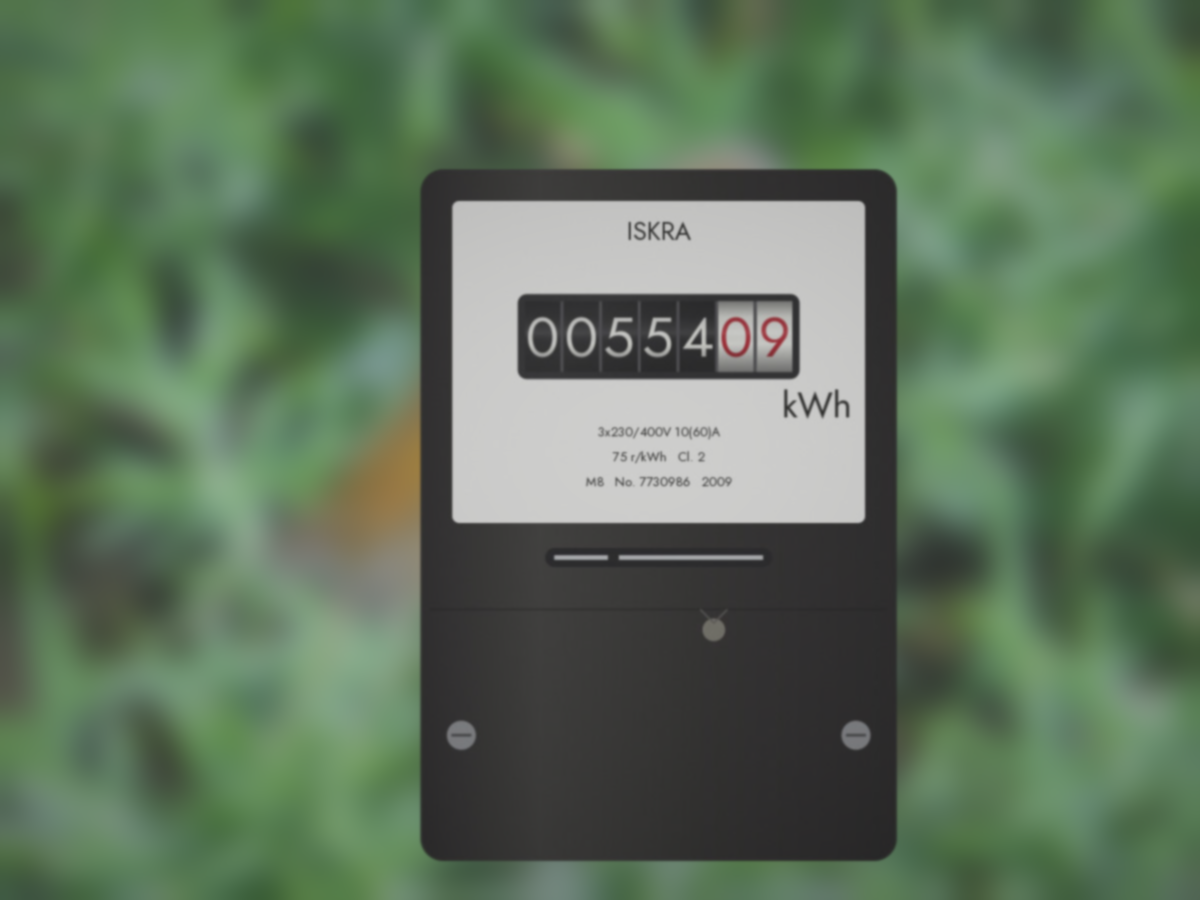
value=554.09 unit=kWh
